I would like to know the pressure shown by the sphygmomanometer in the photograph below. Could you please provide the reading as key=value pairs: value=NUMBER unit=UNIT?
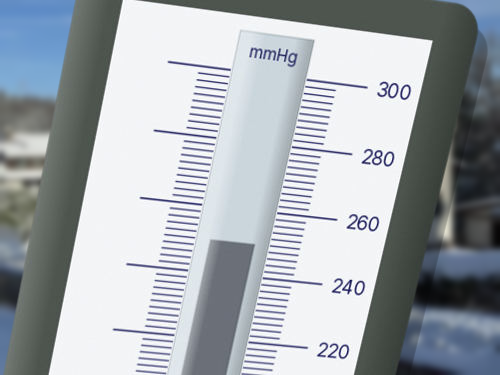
value=250 unit=mmHg
